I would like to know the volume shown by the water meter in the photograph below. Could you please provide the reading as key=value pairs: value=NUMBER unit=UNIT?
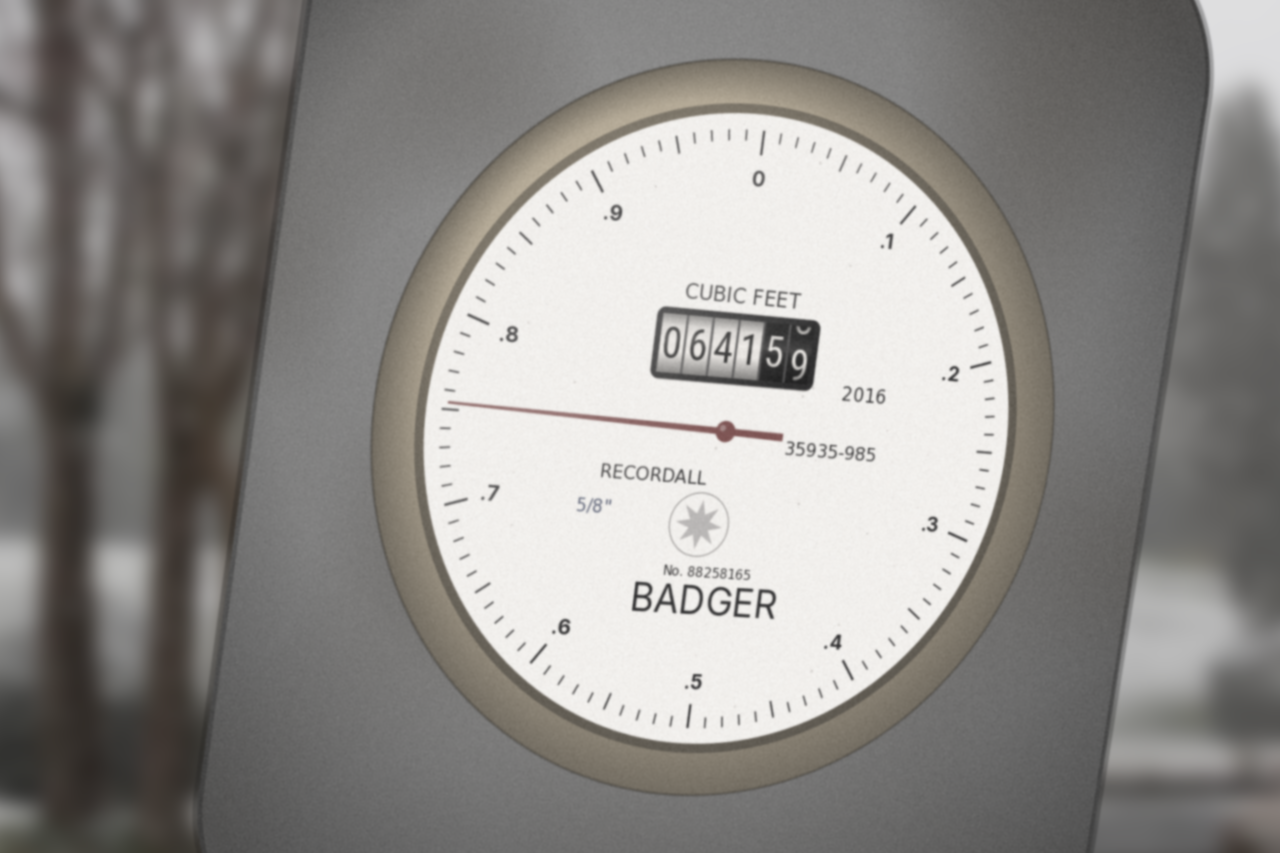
value=64158.75 unit=ft³
